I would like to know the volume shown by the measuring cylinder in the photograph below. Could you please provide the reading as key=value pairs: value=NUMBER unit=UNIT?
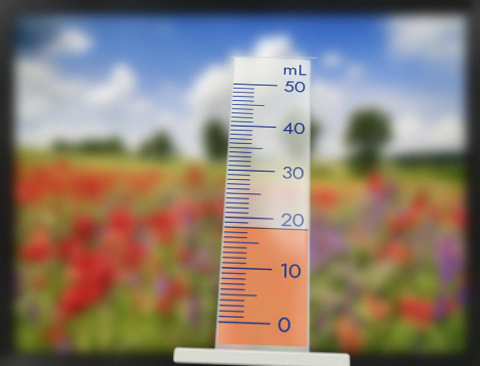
value=18 unit=mL
